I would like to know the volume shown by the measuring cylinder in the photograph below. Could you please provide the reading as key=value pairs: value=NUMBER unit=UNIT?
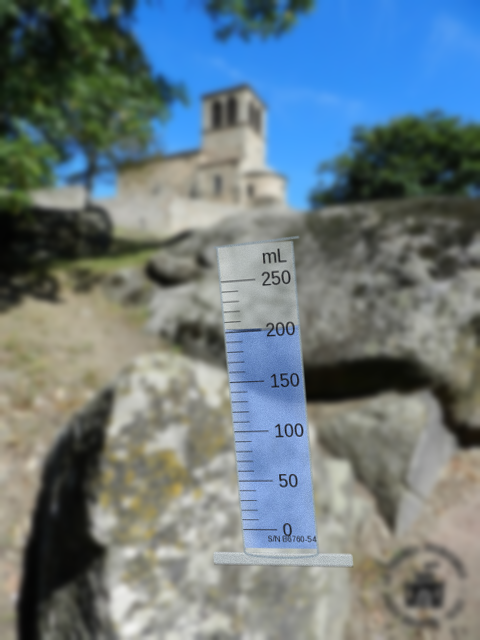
value=200 unit=mL
